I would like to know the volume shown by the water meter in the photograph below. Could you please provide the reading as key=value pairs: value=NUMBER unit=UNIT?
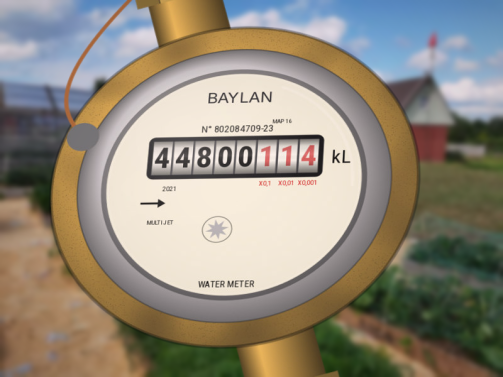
value=44800.114 unit=kL
